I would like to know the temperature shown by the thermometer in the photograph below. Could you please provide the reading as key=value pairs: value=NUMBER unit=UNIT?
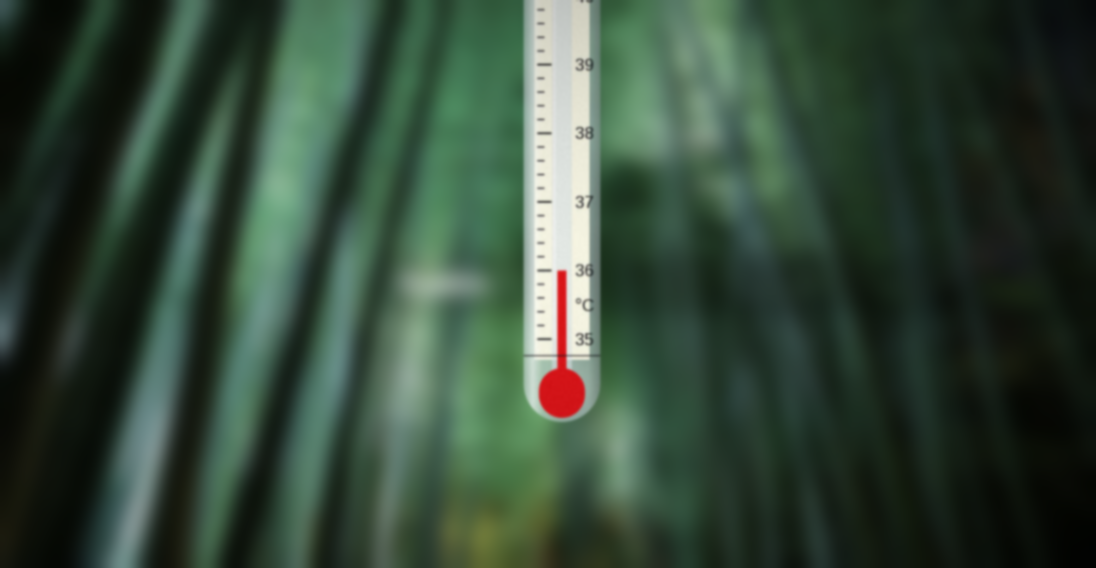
value=36 unit=°C
